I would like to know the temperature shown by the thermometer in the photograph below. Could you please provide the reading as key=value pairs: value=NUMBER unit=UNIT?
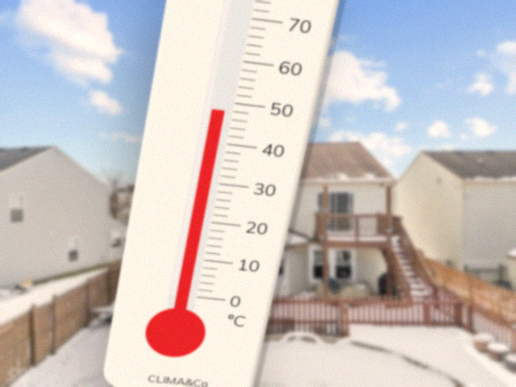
value=48 unit=°C
